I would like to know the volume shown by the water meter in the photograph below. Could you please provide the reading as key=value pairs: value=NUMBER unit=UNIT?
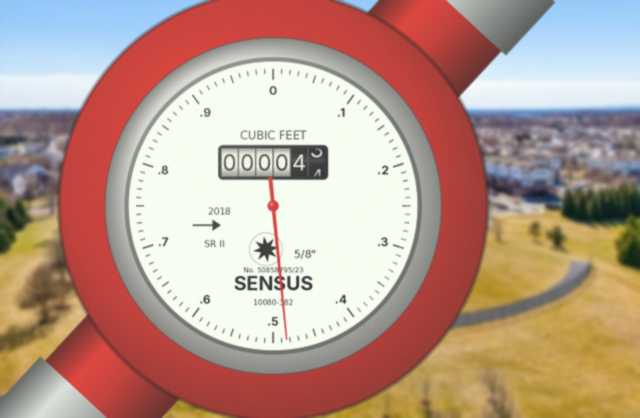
value=43.48 unit=ft³
